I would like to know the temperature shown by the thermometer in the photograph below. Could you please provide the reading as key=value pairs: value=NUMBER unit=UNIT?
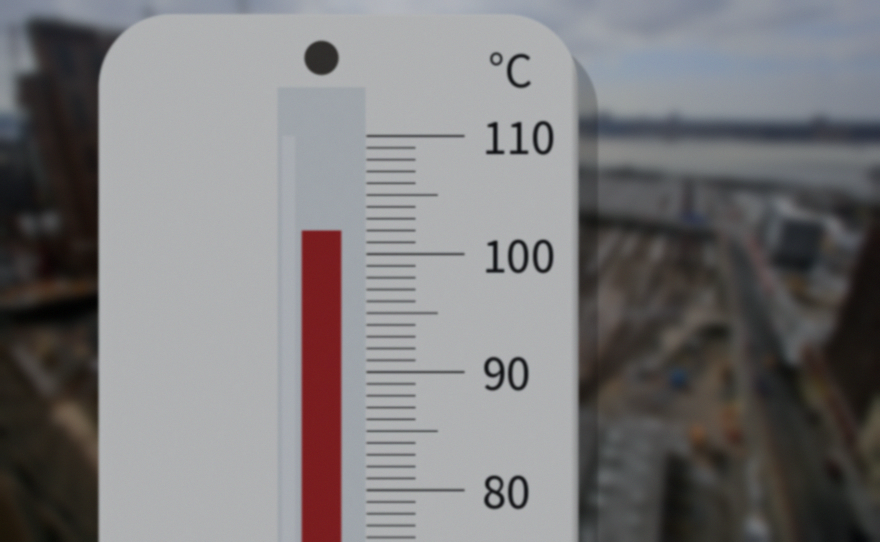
value=102 unit=°C
